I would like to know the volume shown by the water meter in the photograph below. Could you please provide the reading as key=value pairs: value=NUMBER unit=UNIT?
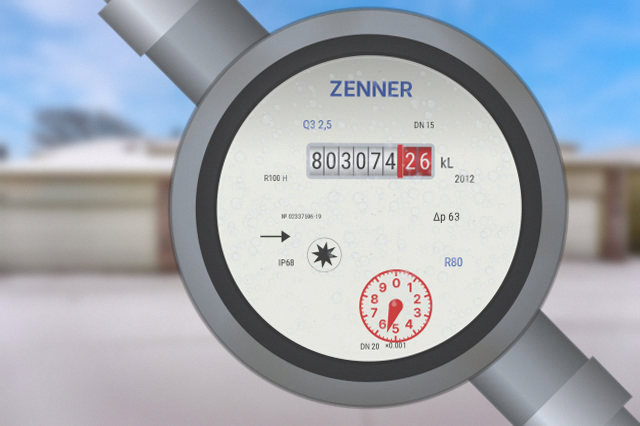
value=803074.265 unit=kL
